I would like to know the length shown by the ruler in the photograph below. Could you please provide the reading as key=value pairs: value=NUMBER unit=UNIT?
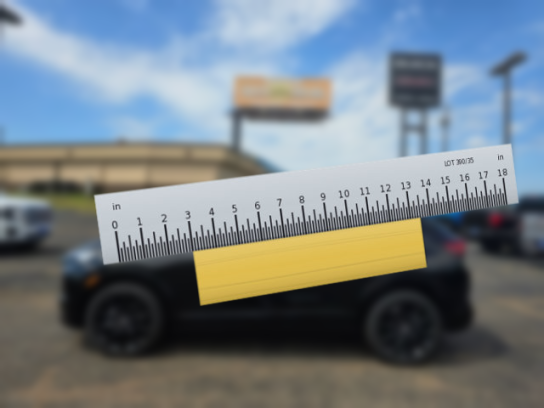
value=10.5 unit=in
